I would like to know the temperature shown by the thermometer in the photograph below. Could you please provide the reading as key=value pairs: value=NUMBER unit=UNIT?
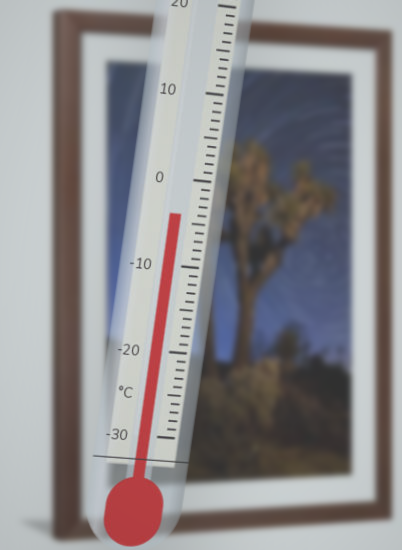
value=-4 unit=°C
